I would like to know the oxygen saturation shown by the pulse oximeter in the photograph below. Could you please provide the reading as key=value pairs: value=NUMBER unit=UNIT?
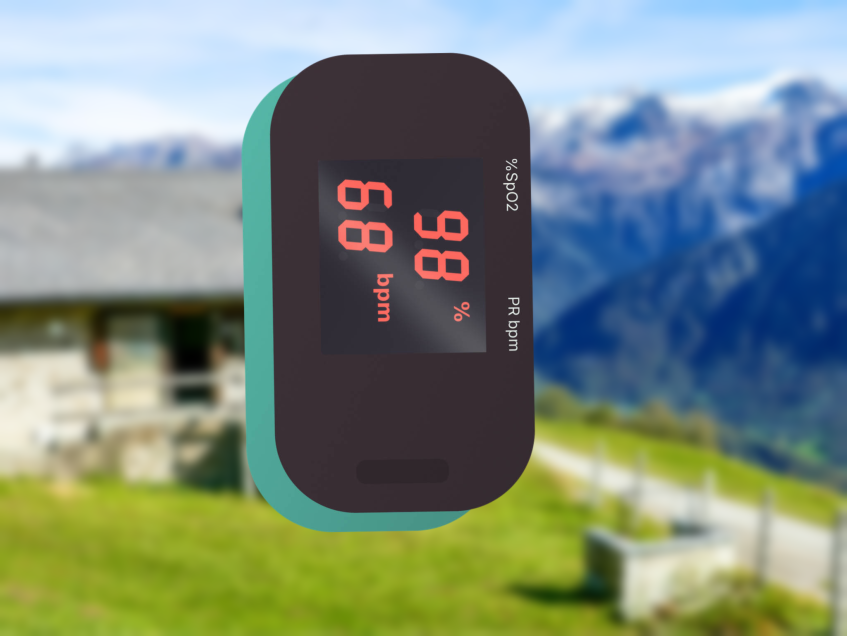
value=98 unit=%
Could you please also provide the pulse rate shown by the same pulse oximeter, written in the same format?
value=68 unit=bpm
